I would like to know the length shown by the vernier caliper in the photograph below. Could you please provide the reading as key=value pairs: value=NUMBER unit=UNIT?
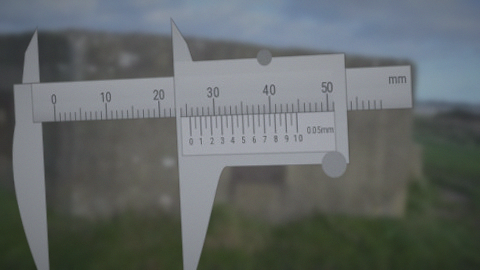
value=25.6 unit=mm
